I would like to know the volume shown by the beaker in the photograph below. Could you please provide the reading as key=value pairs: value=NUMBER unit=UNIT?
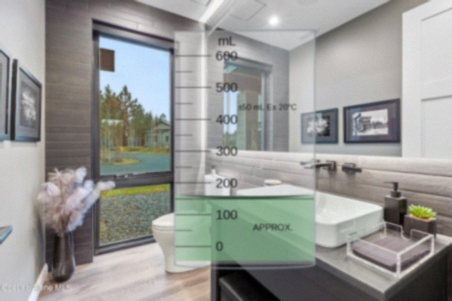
value=150 unit=mL
